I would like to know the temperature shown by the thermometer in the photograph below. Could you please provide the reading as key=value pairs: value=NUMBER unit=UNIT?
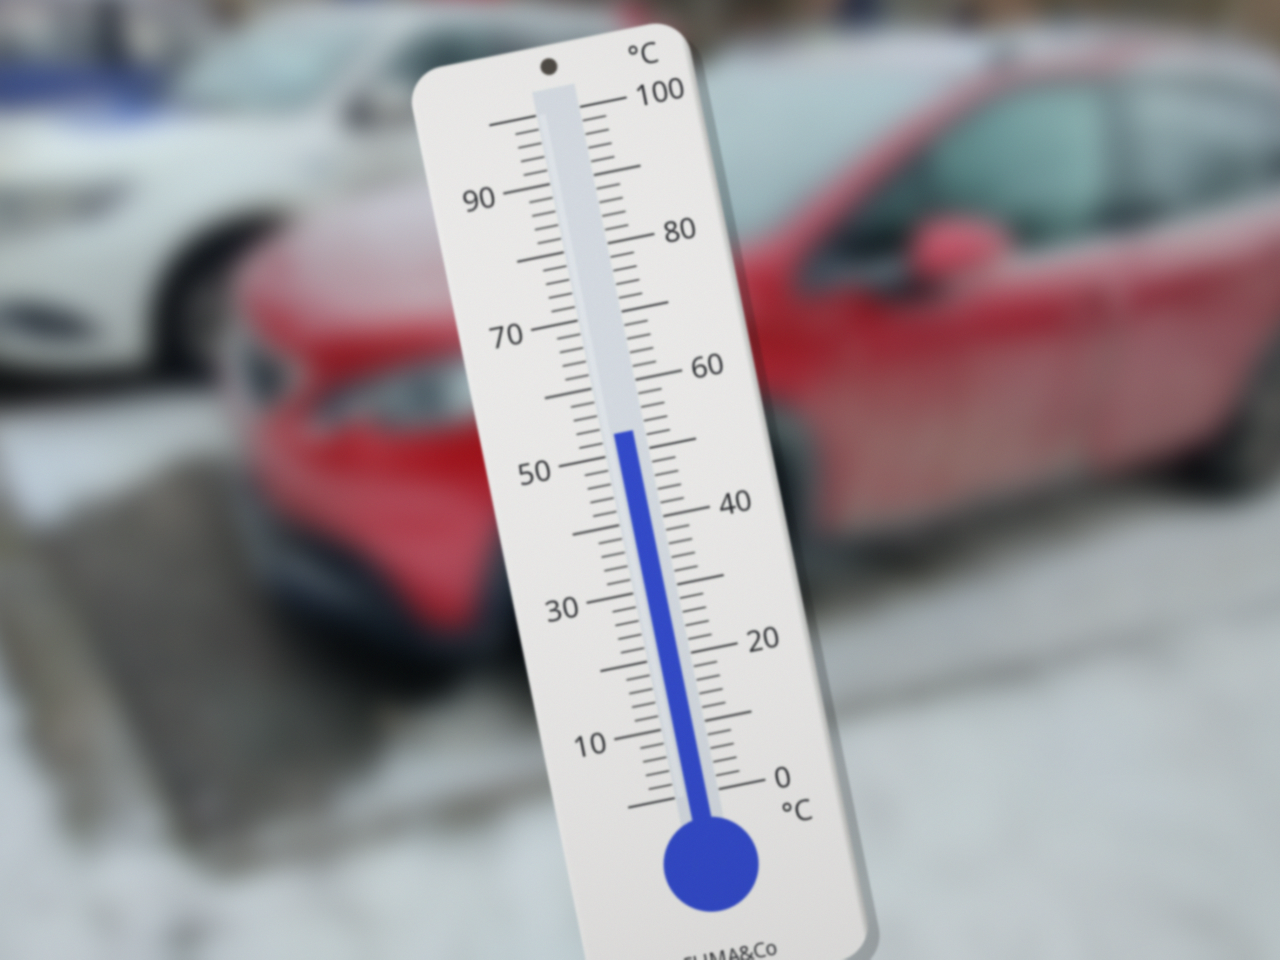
value=53 unit=°C
